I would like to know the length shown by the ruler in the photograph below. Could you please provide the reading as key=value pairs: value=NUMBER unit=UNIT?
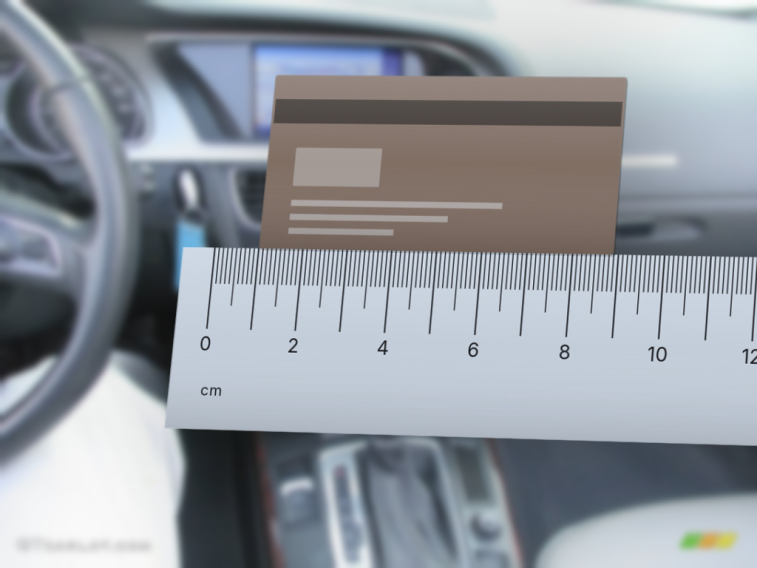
value=7.9 unit=cm
